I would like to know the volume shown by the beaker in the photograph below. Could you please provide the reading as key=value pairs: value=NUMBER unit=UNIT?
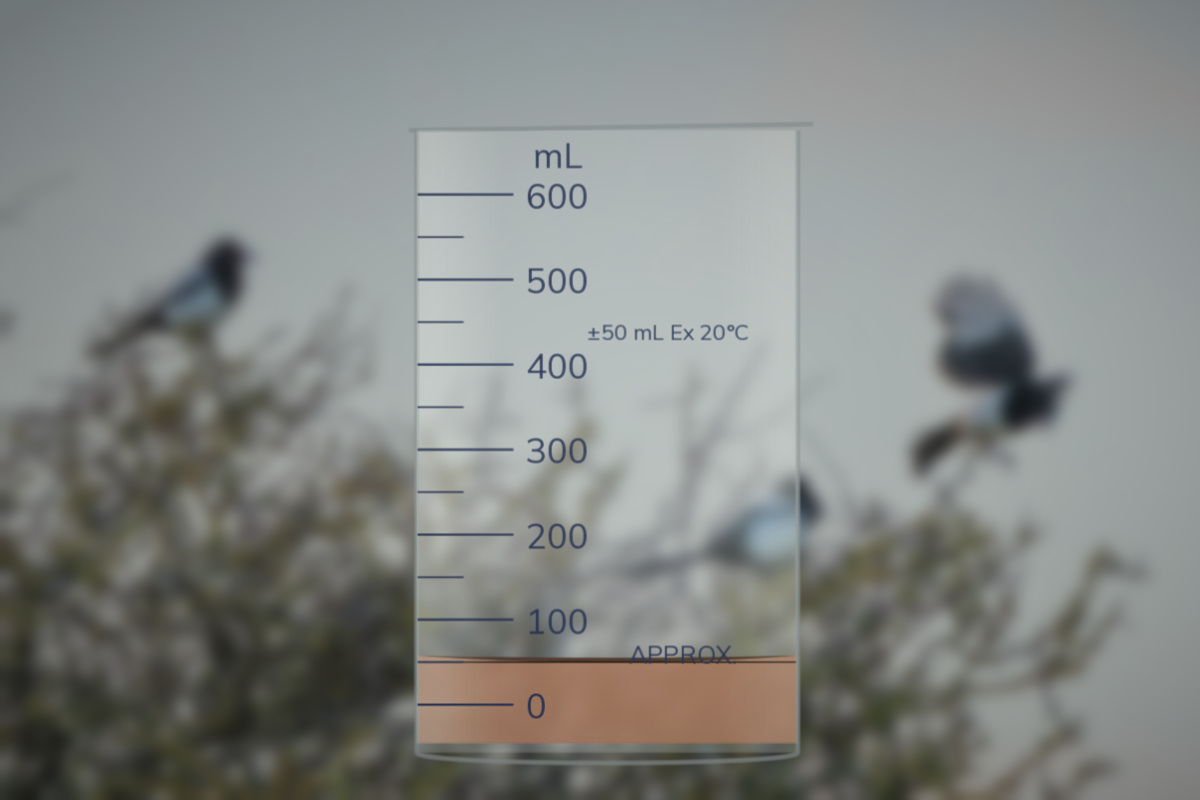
value=50 unit=mL
